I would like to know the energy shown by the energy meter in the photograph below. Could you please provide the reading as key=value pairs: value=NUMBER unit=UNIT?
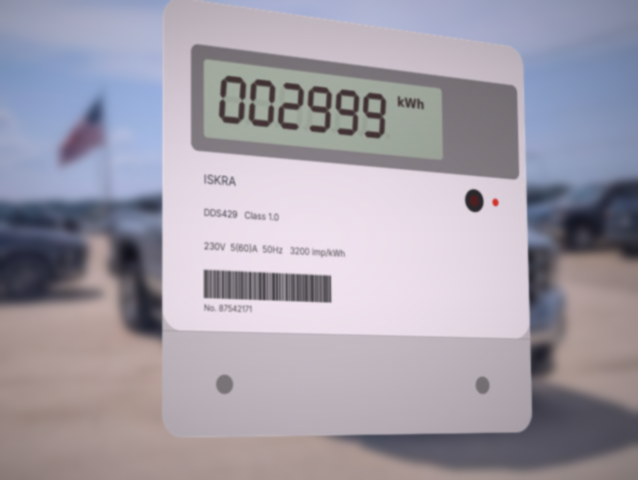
value=2999 unit=kWh
